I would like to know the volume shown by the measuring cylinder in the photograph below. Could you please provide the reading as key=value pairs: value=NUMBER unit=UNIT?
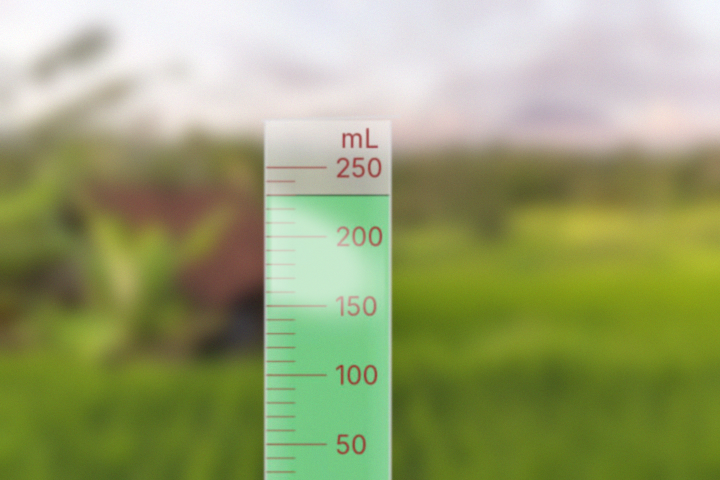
value=230 unit=mL
